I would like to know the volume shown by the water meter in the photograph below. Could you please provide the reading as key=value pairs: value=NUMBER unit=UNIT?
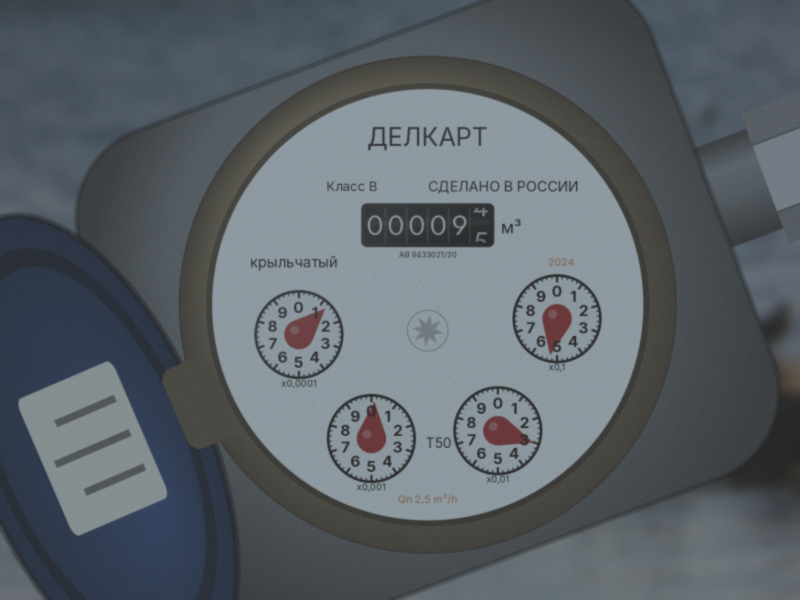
value=94.5301 unit=m³
